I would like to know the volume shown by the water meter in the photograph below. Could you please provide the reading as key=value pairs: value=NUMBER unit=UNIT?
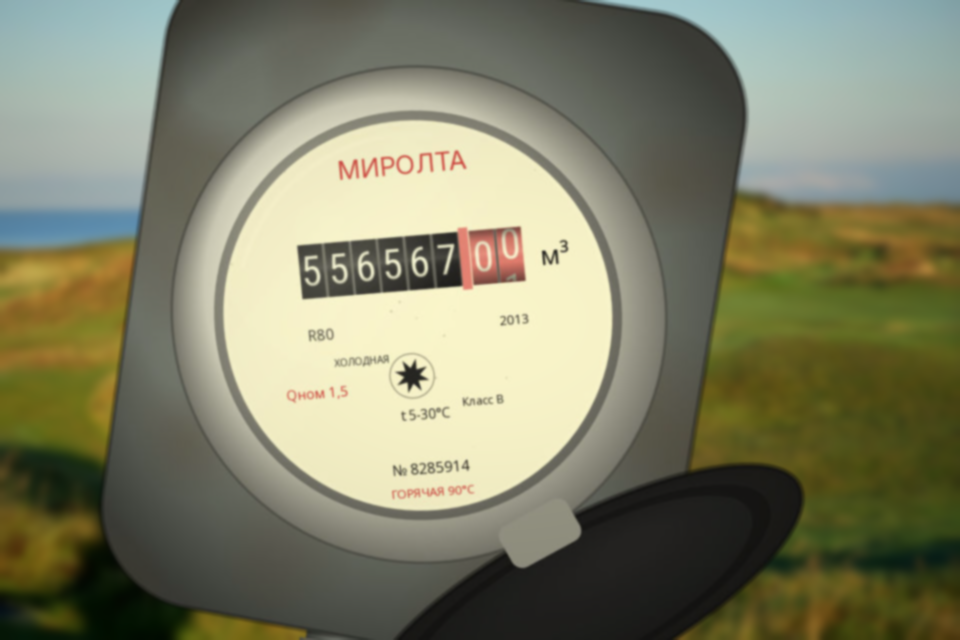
value=556567.00 unit=m³
